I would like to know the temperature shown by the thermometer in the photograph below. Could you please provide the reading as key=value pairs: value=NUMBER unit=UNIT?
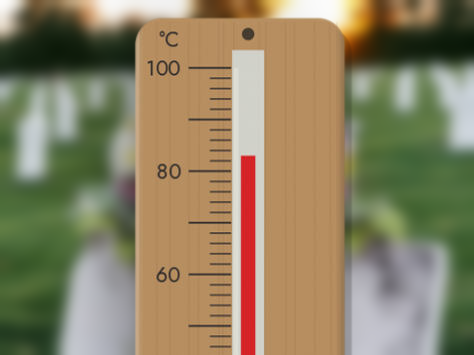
value=83 unit=°C
